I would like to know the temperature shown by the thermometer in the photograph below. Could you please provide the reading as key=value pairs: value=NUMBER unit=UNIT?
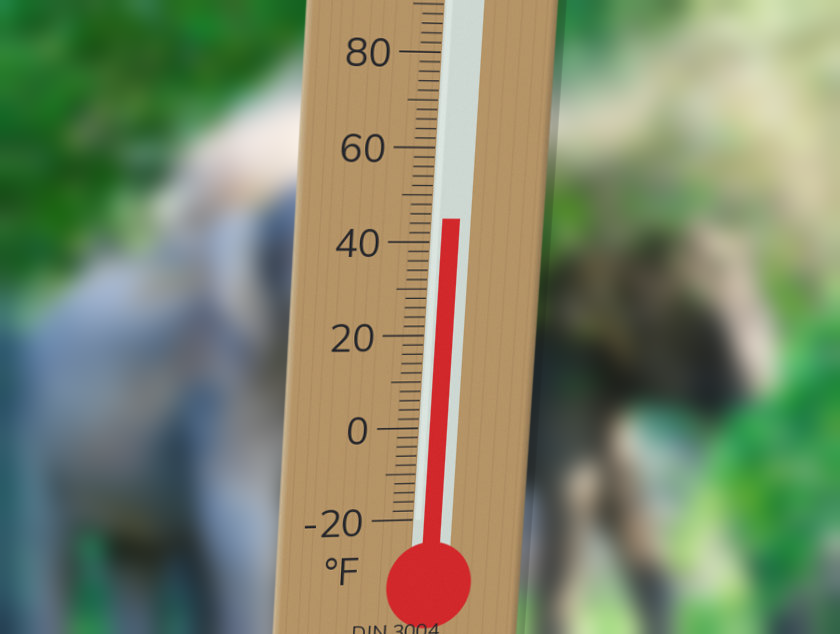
value=45 unit=°F
